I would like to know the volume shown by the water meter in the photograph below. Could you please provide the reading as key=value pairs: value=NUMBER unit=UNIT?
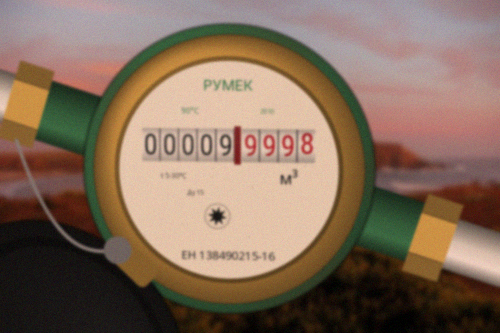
value=9.9998 unit=m³
